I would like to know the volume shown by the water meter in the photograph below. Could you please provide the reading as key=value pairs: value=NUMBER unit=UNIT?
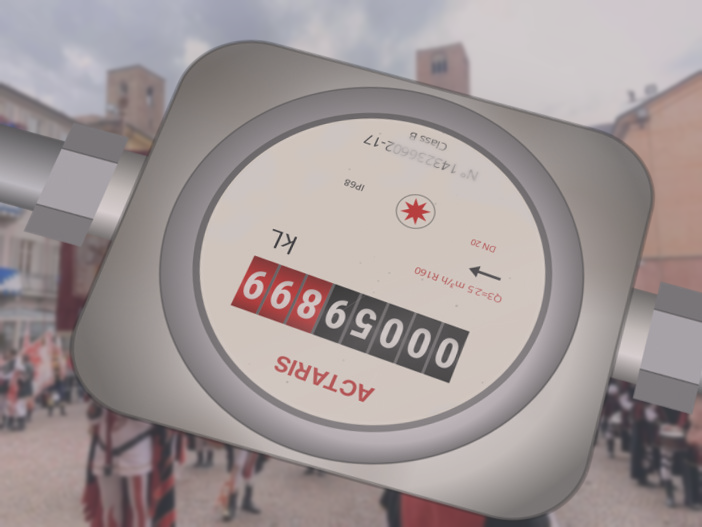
value=59.899 unit=kL
